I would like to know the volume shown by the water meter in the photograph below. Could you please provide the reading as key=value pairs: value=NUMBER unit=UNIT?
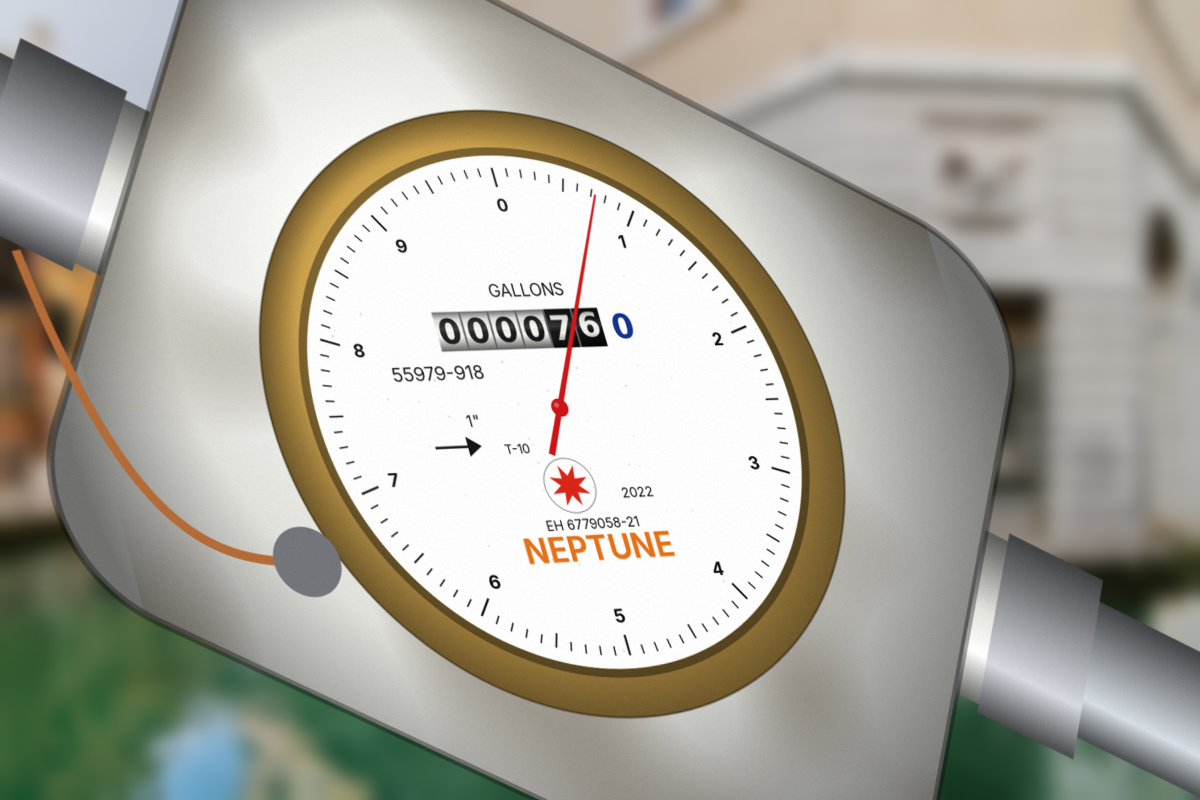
value=760.7 unit=gal
